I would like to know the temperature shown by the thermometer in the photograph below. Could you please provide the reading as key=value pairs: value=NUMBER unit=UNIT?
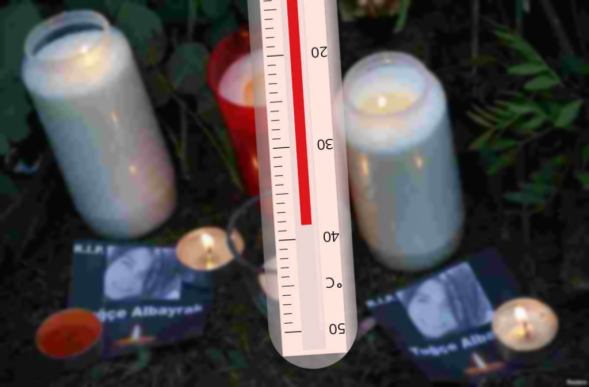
value=38.5 unit=°C
